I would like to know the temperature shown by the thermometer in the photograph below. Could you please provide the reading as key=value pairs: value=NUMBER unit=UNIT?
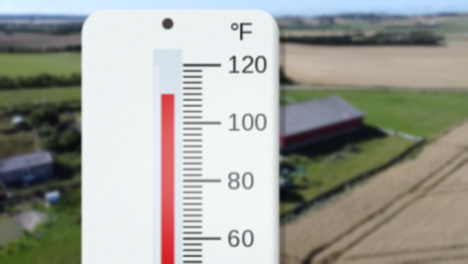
value=110 unit=°F
